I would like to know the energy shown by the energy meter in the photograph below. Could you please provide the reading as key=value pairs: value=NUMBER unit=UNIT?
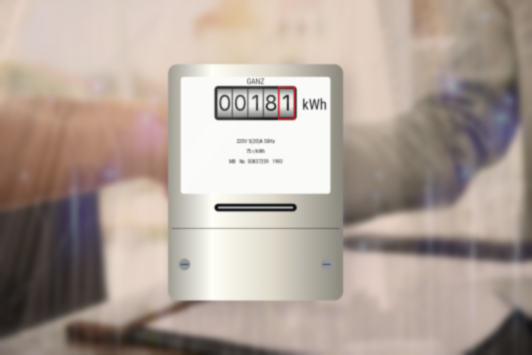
value=18.1 unit=kWh
